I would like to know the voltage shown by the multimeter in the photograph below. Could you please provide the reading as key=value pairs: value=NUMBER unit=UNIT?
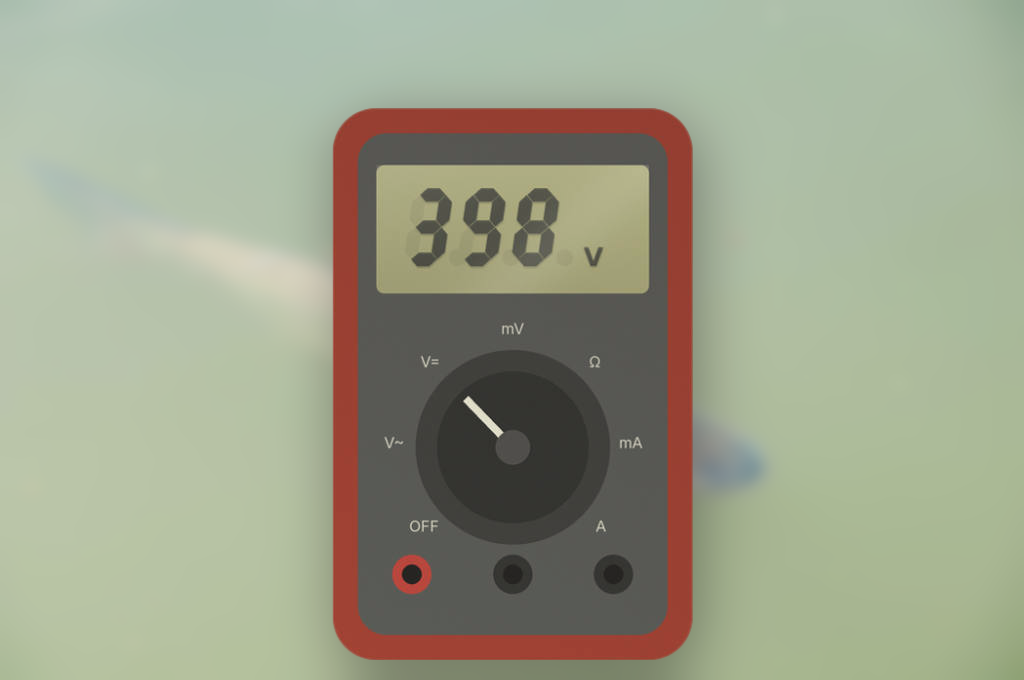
value=398 unit=V
